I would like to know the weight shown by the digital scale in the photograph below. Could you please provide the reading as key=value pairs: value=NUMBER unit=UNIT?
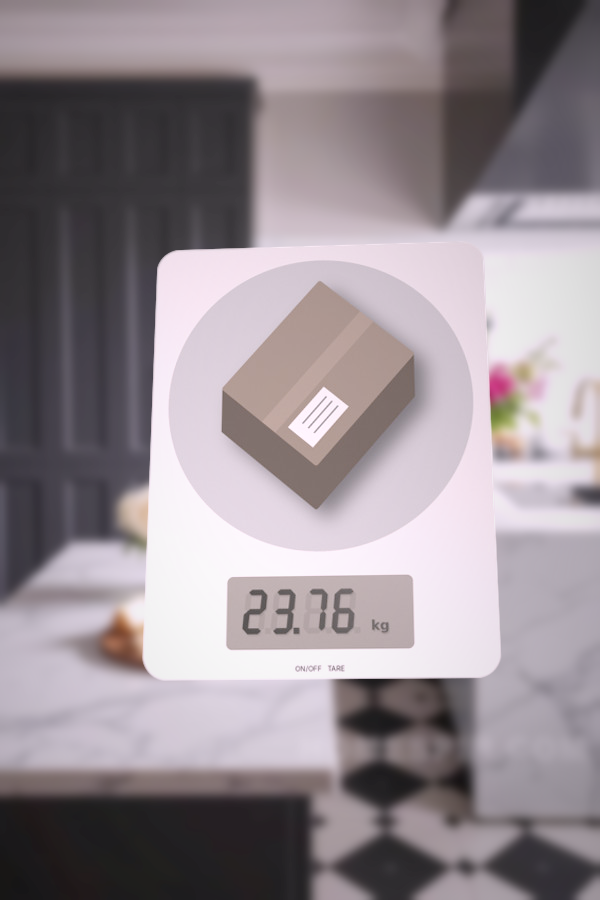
value=23.76 unit=kg
